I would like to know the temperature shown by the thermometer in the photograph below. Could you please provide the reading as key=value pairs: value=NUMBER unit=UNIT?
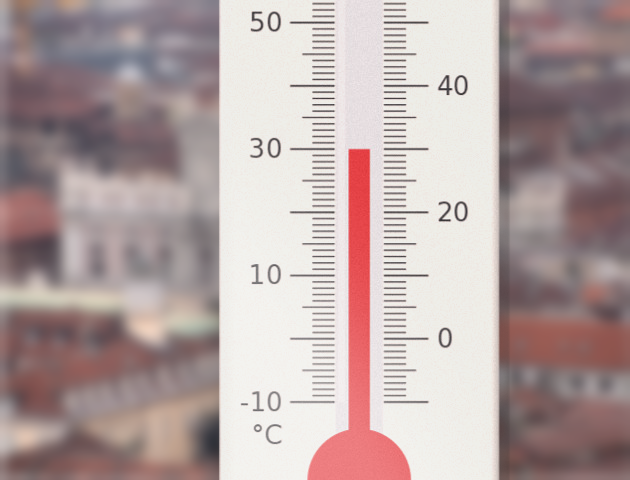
value=30 unit=°C
